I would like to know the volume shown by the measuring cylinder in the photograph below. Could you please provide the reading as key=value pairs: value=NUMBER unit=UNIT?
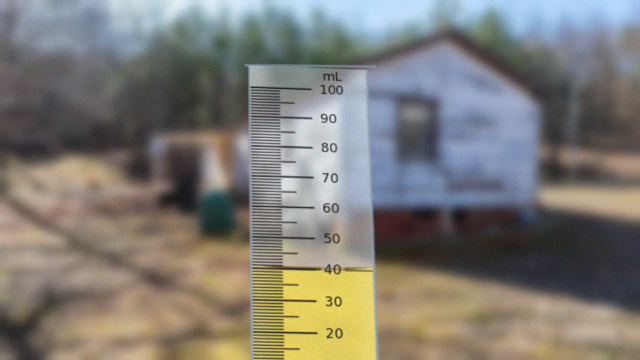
value=40 unit=mL
